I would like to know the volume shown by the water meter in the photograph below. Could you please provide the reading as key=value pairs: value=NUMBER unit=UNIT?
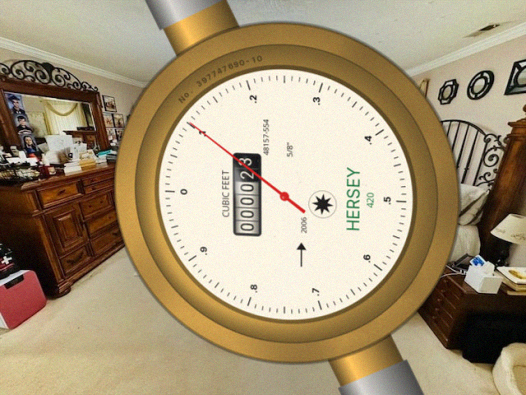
value=23.10 unit=ft³
